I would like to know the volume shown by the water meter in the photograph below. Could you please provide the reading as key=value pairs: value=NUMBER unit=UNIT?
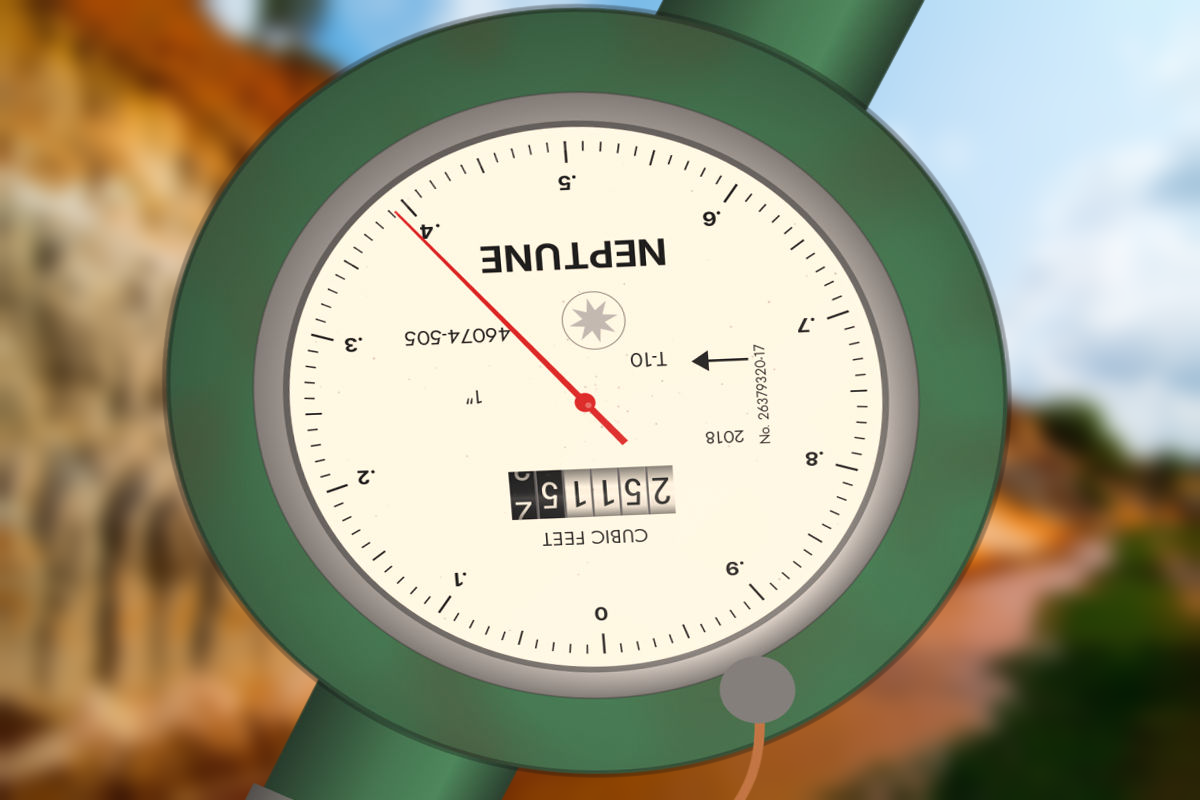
value=251152.39 unit=ft³
